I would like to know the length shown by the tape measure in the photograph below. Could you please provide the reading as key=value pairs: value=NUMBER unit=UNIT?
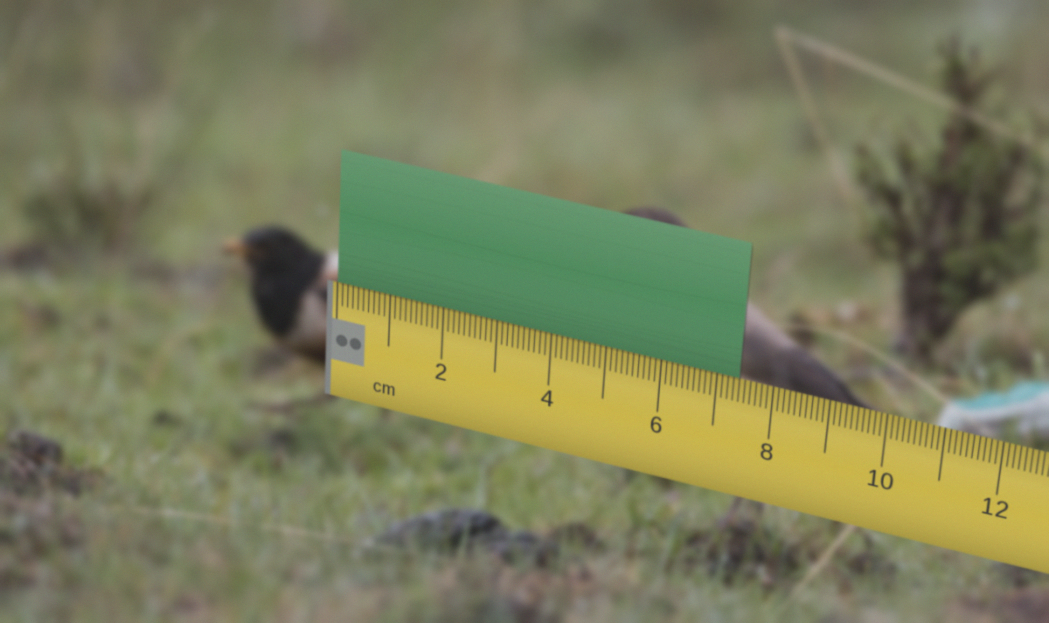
value=7.4 unit=cm
